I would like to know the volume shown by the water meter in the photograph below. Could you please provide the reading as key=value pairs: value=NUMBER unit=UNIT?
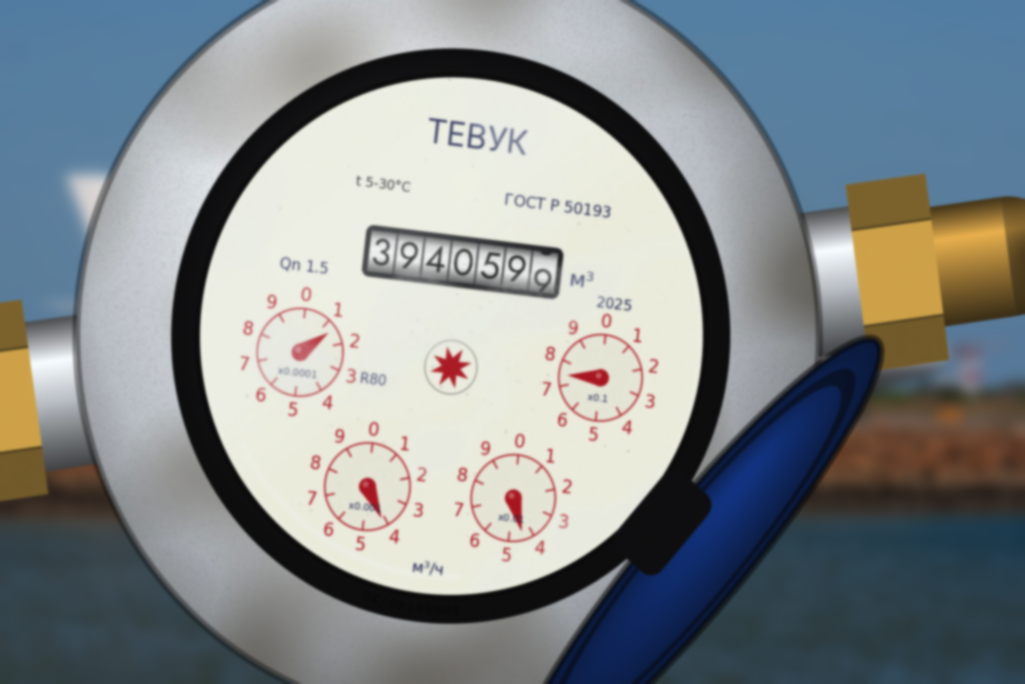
value=3940598.7441 unit=m³
